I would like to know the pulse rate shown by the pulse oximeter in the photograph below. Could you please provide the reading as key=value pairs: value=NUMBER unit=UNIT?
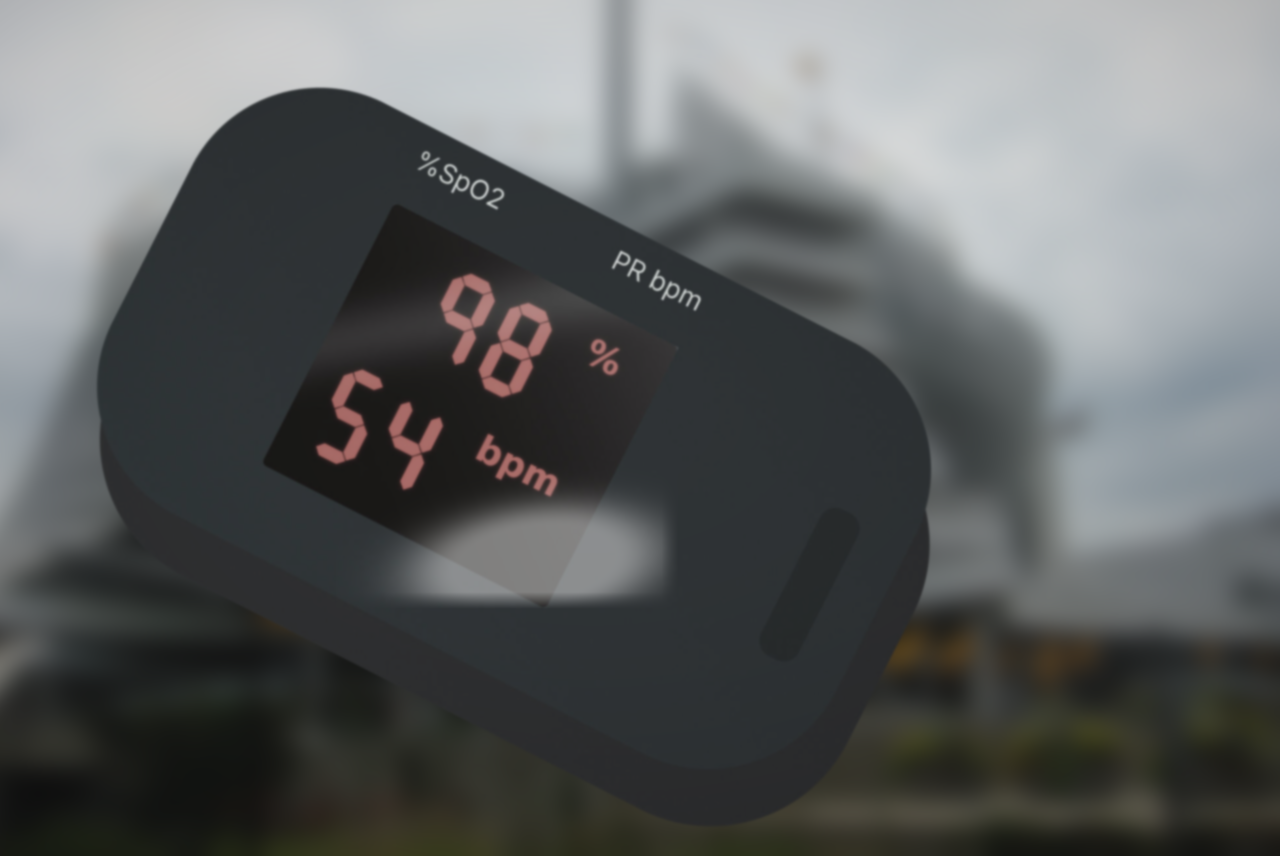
value=54 unit=bpm
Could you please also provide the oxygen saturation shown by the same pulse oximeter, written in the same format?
value=98 unit=%
